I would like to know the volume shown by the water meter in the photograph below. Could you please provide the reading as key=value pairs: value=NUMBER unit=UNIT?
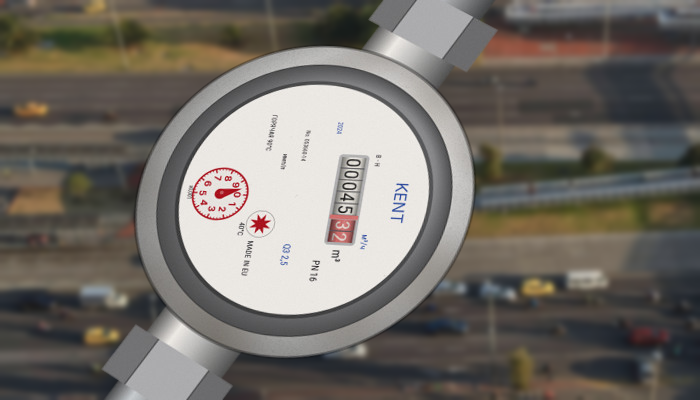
value=45.319 unit=m³
